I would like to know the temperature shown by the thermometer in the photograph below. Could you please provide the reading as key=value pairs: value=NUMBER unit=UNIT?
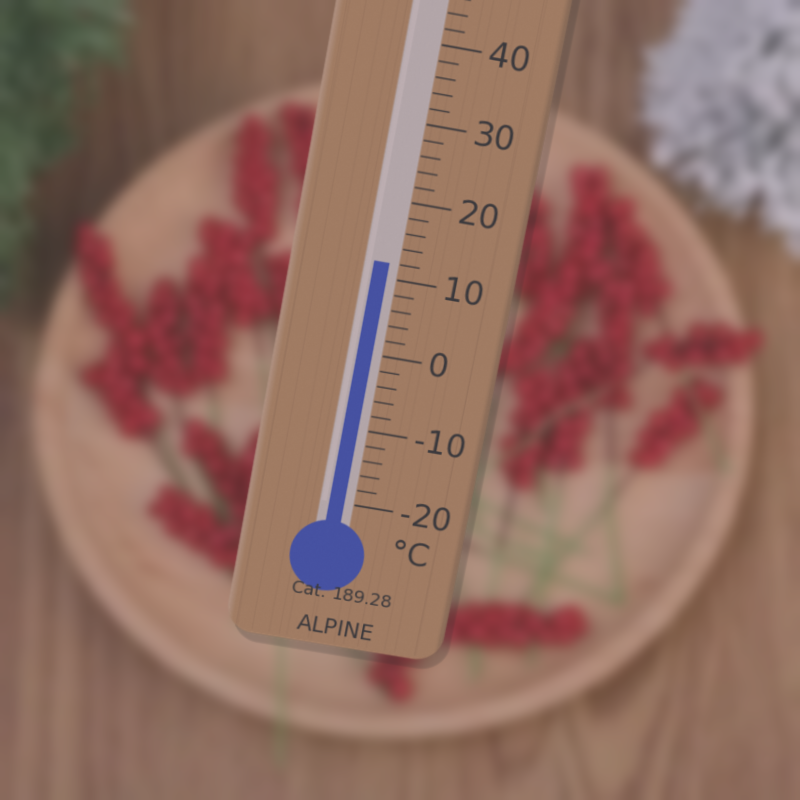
value=12 unit=°C
